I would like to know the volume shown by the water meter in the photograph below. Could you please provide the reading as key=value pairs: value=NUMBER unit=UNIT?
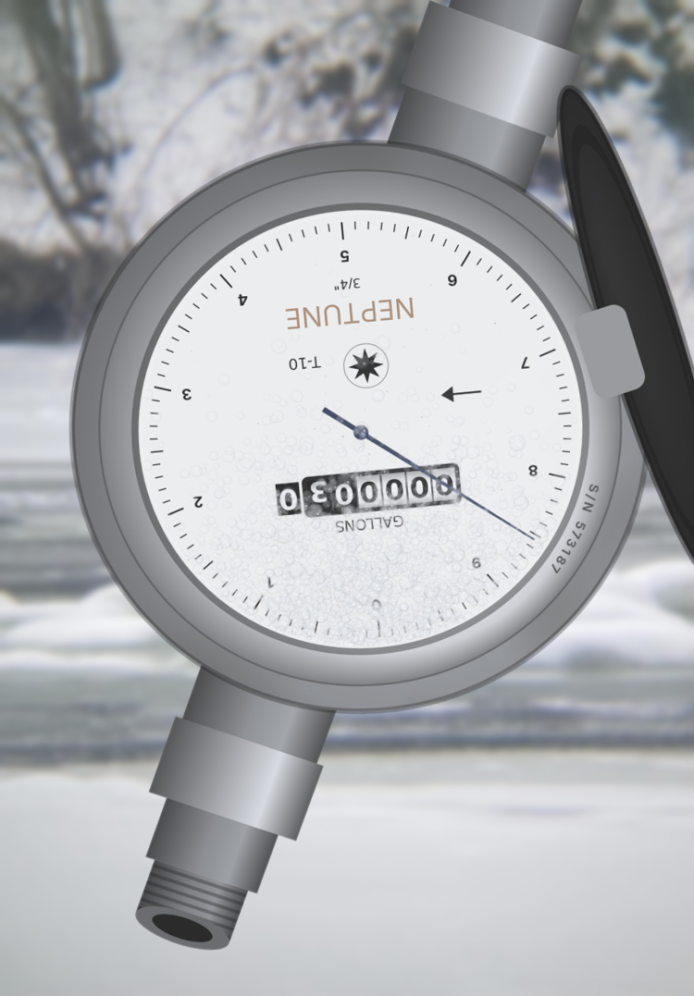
value=28.5 unit=gal
